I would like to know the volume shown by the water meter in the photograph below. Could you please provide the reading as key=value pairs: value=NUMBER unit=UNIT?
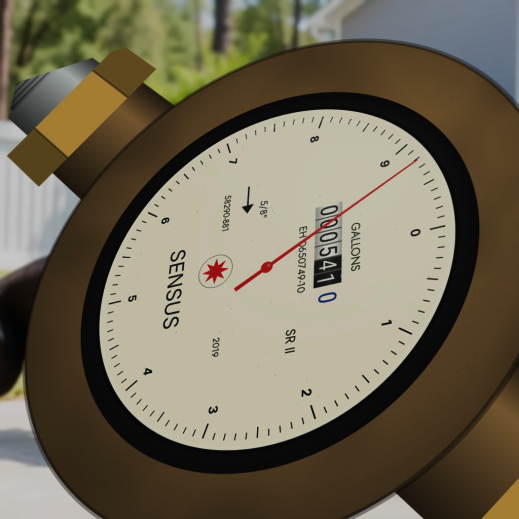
value=5409.2 unit=gal
